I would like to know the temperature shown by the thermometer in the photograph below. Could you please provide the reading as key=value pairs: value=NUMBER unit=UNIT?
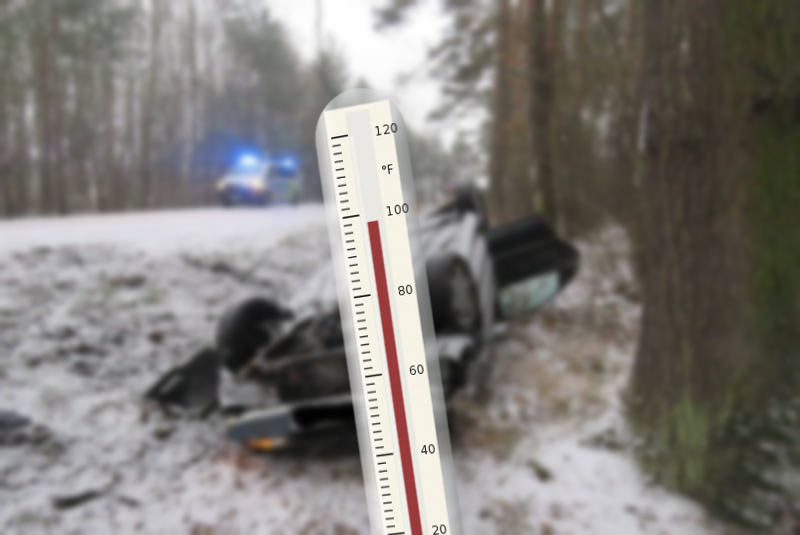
value=98 unit=°F
